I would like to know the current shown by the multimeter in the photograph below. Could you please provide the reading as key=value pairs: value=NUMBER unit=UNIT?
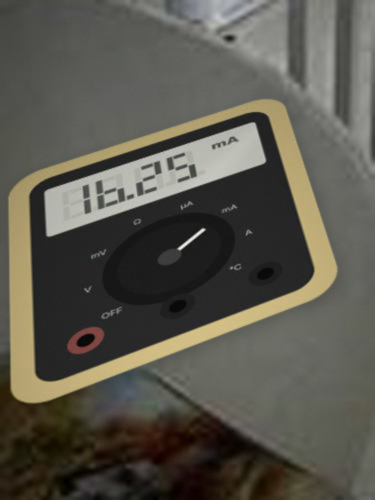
value=16.25 unit=mA
